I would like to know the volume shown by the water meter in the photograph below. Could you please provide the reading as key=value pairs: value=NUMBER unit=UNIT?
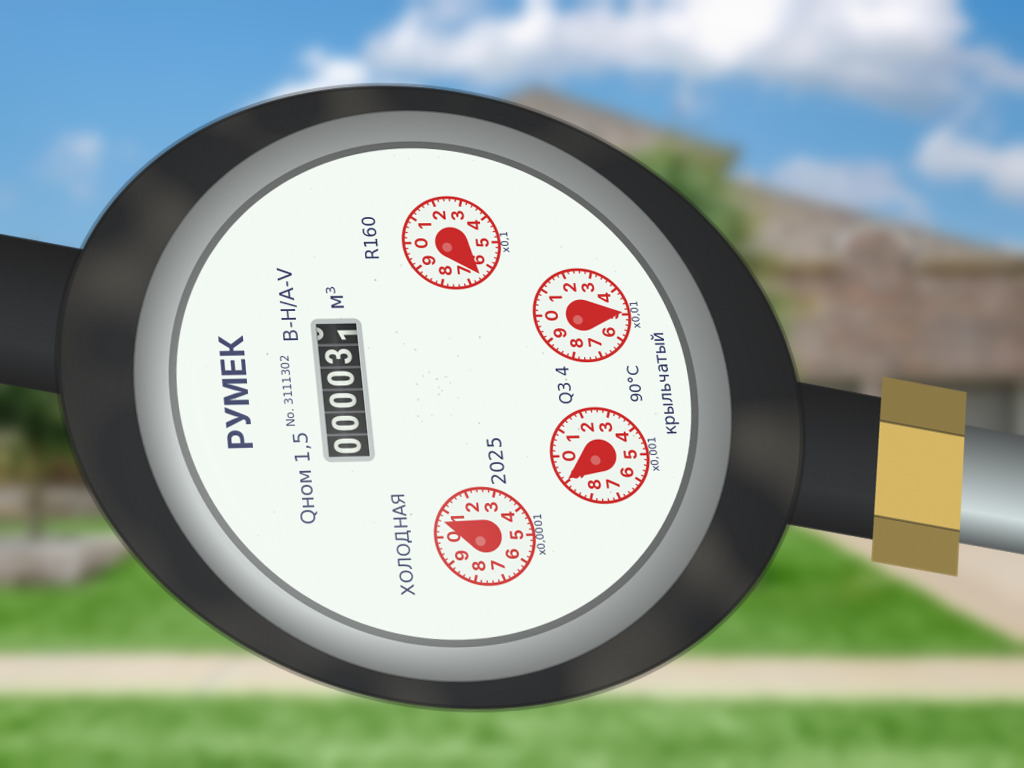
value=30.6490 unit=m³
